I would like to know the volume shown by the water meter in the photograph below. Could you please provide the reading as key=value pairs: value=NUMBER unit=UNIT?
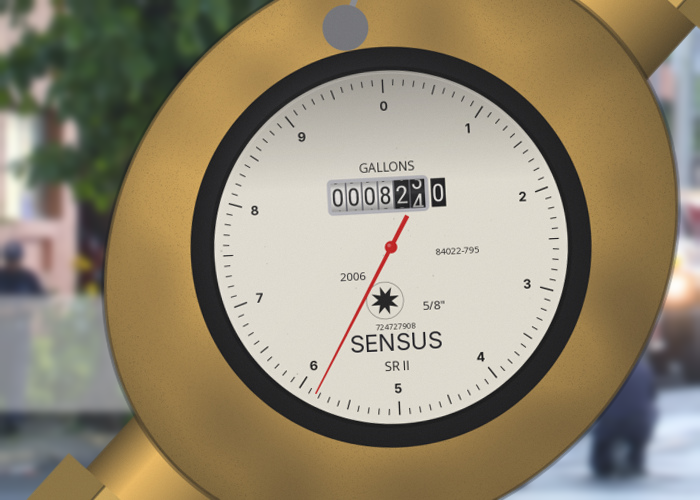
value=8235.8 unit=gal
